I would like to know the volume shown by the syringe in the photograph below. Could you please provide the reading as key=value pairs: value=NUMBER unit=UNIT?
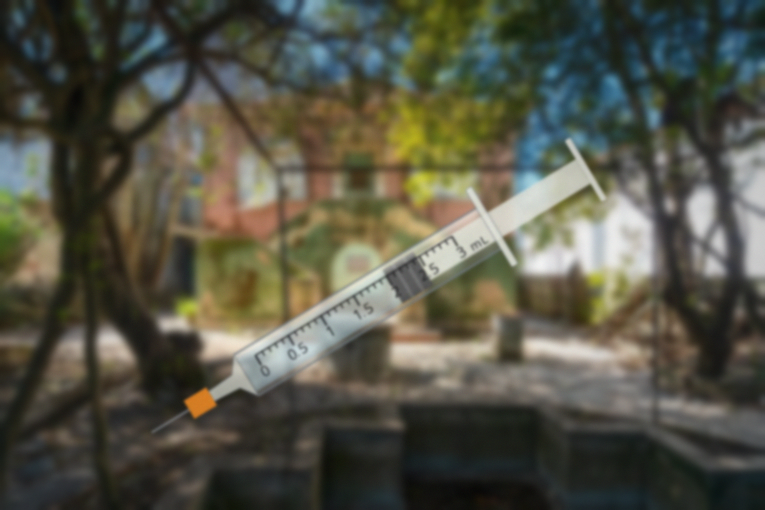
value=2 unit=mL
